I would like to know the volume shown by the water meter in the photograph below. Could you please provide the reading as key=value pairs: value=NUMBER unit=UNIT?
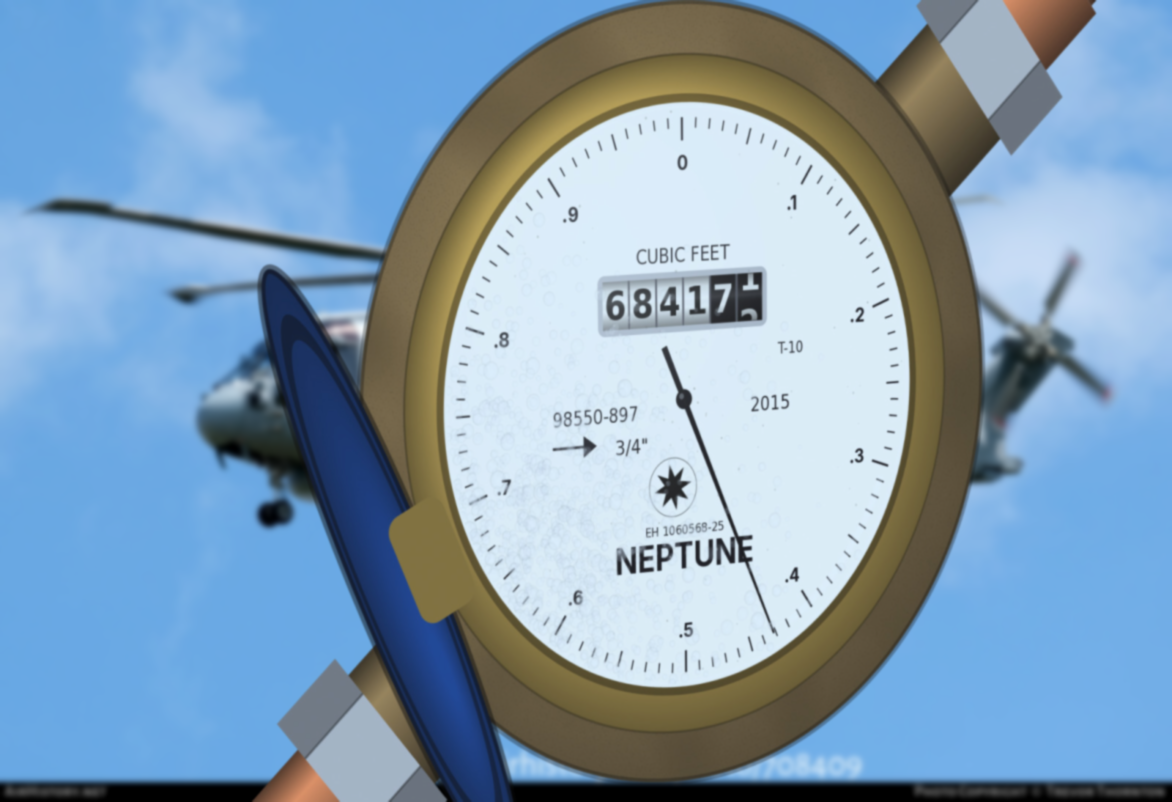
value=684171.43 unit=ft³
